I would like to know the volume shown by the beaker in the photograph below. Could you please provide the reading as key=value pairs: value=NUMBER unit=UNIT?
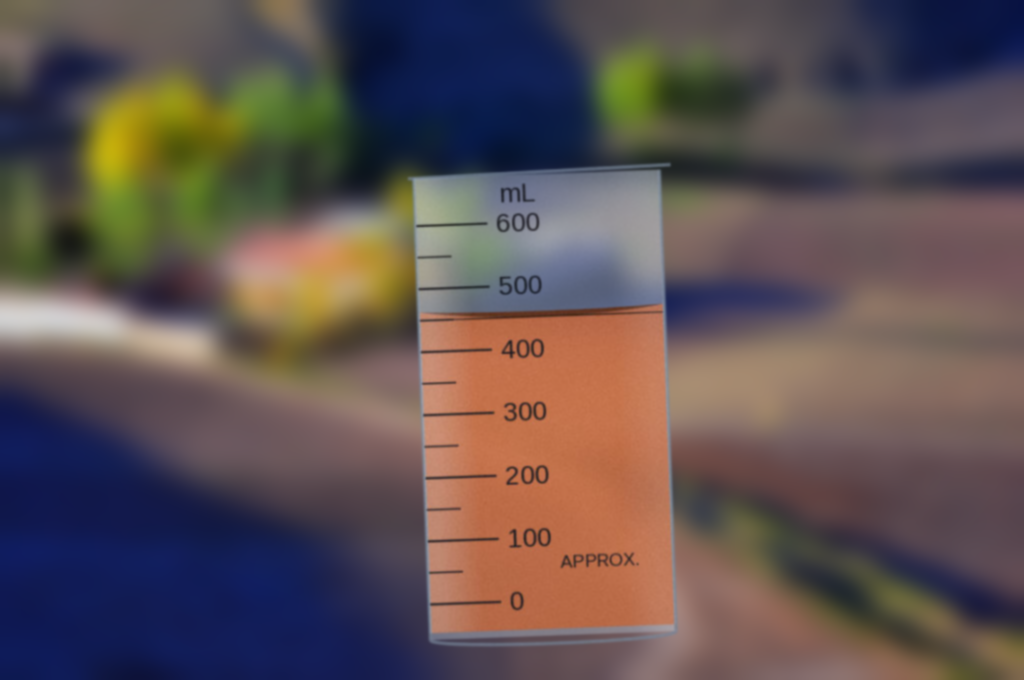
value=450 unit=mL
